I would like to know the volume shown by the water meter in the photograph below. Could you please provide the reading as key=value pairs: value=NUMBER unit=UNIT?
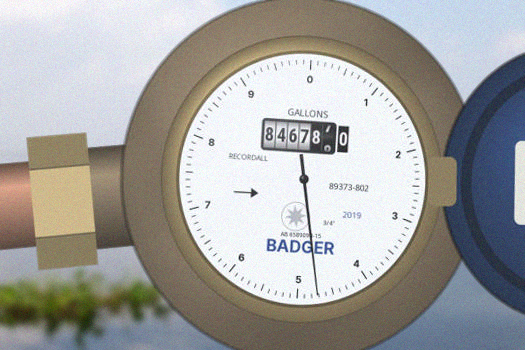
value=8467874.7 unit=gal
